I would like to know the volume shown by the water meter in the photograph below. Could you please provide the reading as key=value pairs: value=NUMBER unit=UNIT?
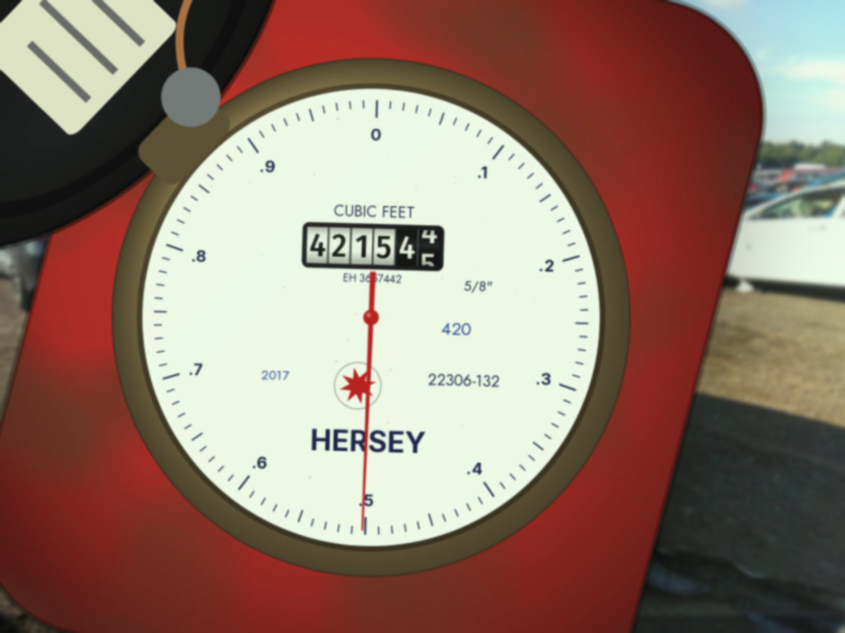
value=421544.50 unit=ft³
